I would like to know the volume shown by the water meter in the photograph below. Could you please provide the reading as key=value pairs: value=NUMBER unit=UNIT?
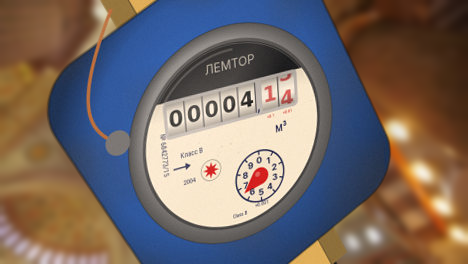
value=4.136 unit=m³
